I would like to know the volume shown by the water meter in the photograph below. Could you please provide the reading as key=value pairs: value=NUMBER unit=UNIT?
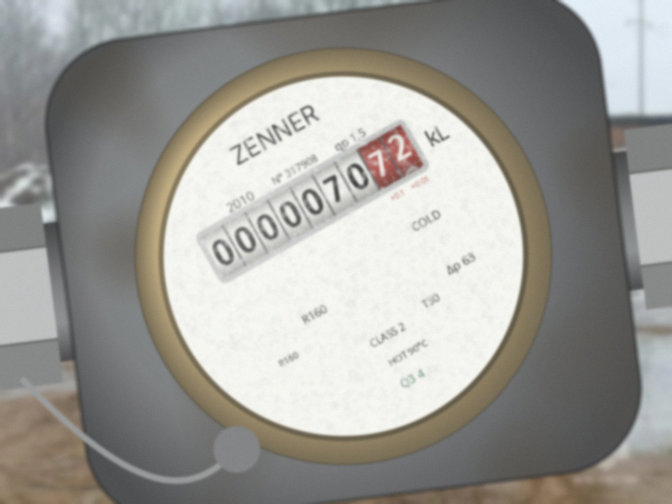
value=70.72 unit=kL
